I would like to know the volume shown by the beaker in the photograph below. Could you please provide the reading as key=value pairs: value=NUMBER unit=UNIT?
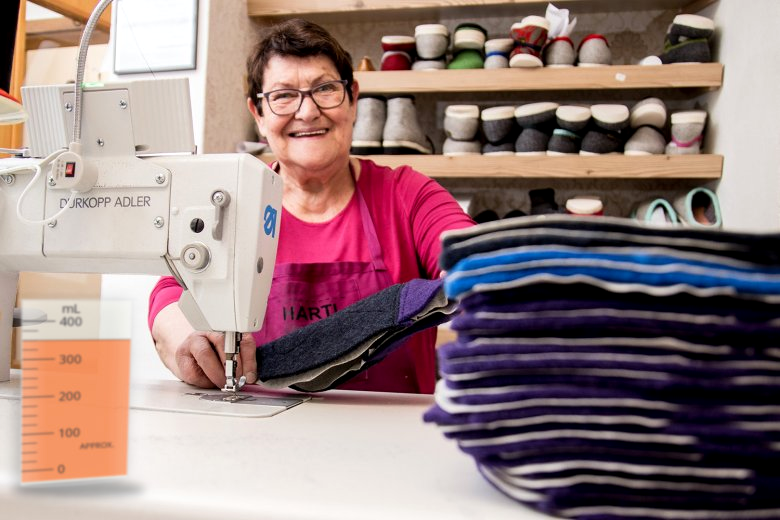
value=350 unit=mL
